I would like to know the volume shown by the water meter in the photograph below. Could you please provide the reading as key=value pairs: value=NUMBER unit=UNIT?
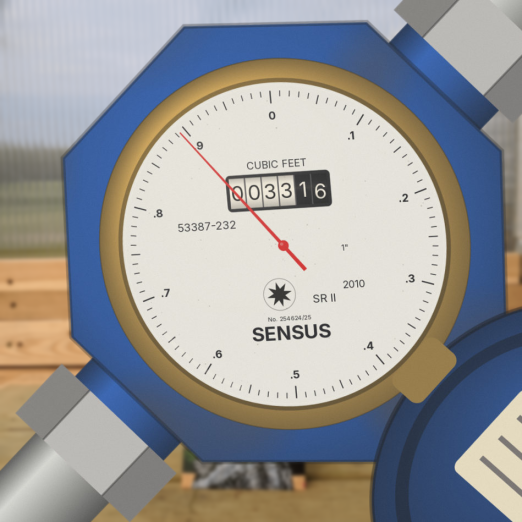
value=3315.89 unit=ft³
